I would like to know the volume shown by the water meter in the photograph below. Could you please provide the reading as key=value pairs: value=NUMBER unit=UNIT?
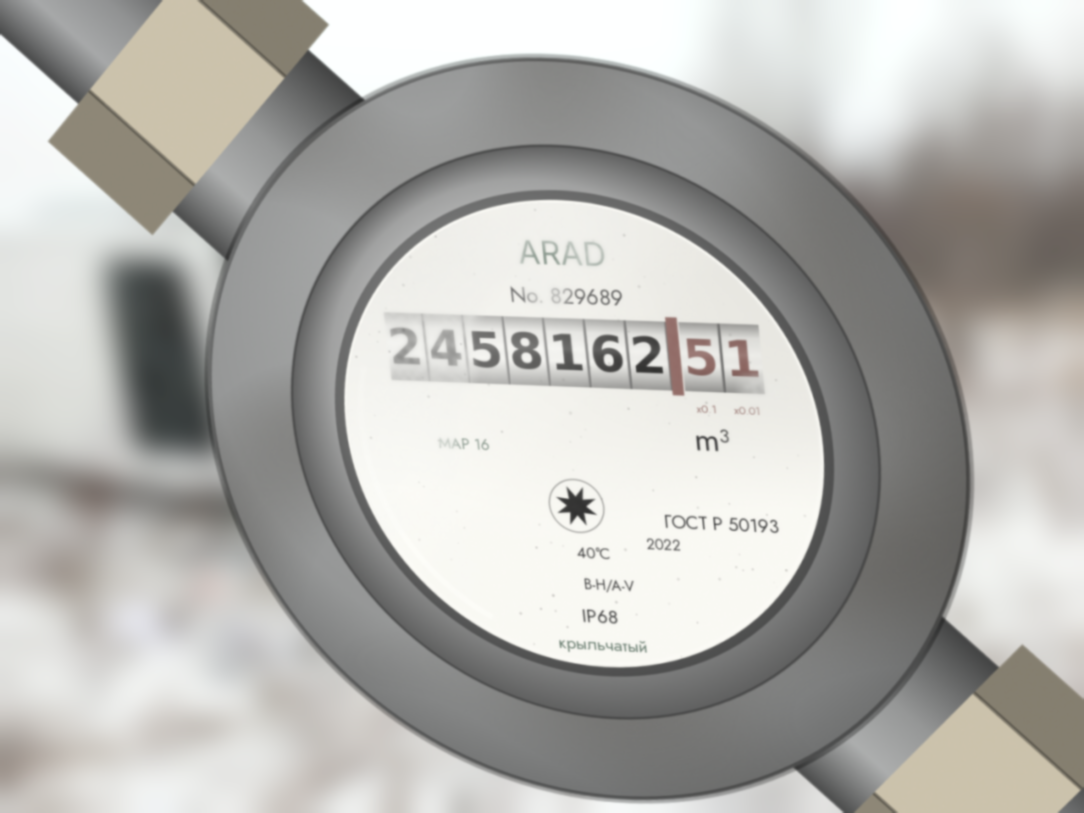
value=2458162.51 unit=m³
